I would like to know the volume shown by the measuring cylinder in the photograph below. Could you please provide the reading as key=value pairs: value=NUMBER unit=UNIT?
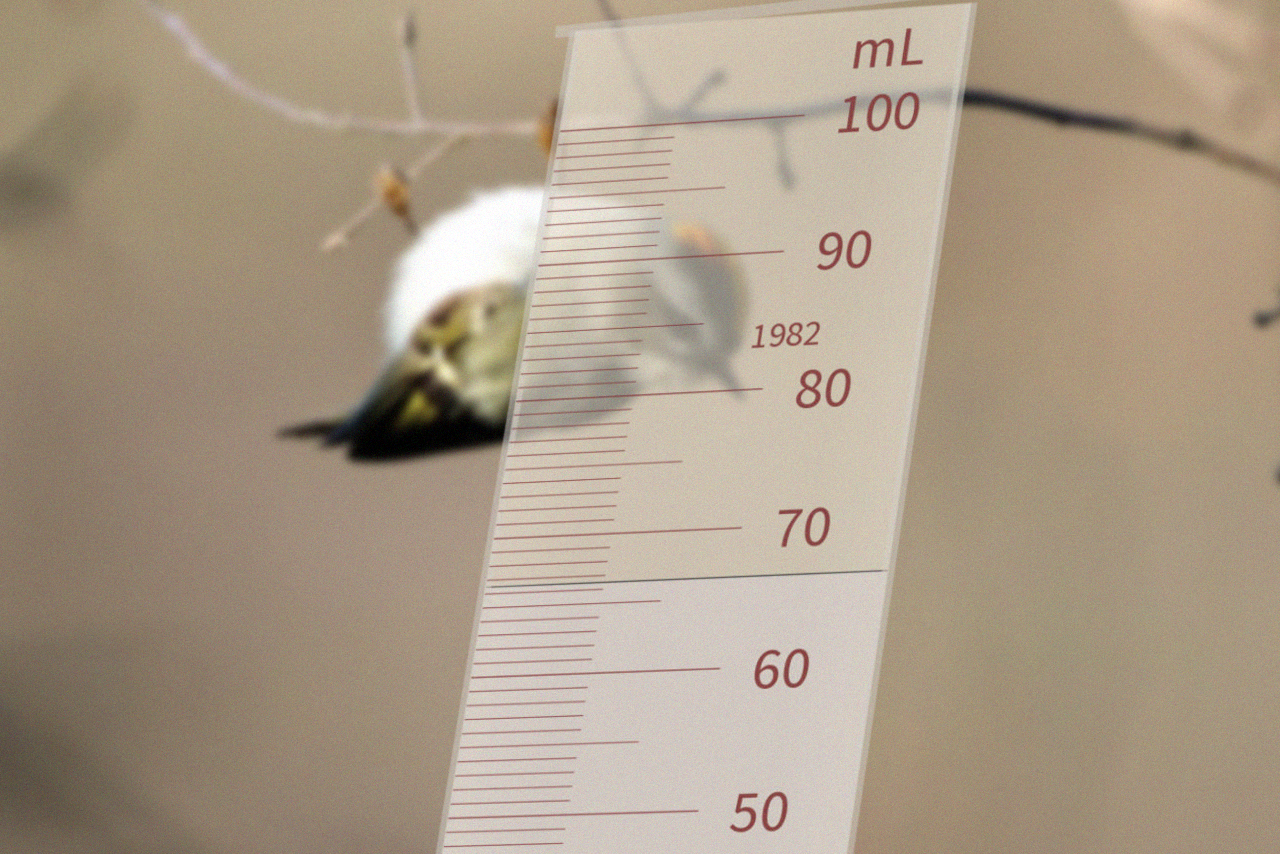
value=66.5 unit=mL
